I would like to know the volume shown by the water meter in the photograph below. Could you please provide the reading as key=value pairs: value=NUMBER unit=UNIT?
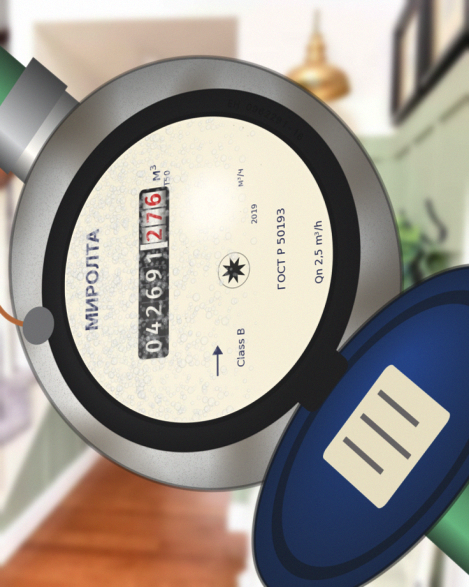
value=42691.276 unit=m³
